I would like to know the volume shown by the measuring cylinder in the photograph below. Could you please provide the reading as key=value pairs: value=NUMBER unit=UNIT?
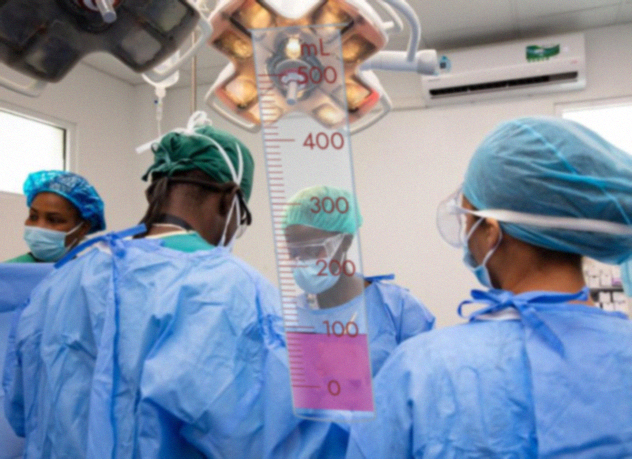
value=90 unit=mL
